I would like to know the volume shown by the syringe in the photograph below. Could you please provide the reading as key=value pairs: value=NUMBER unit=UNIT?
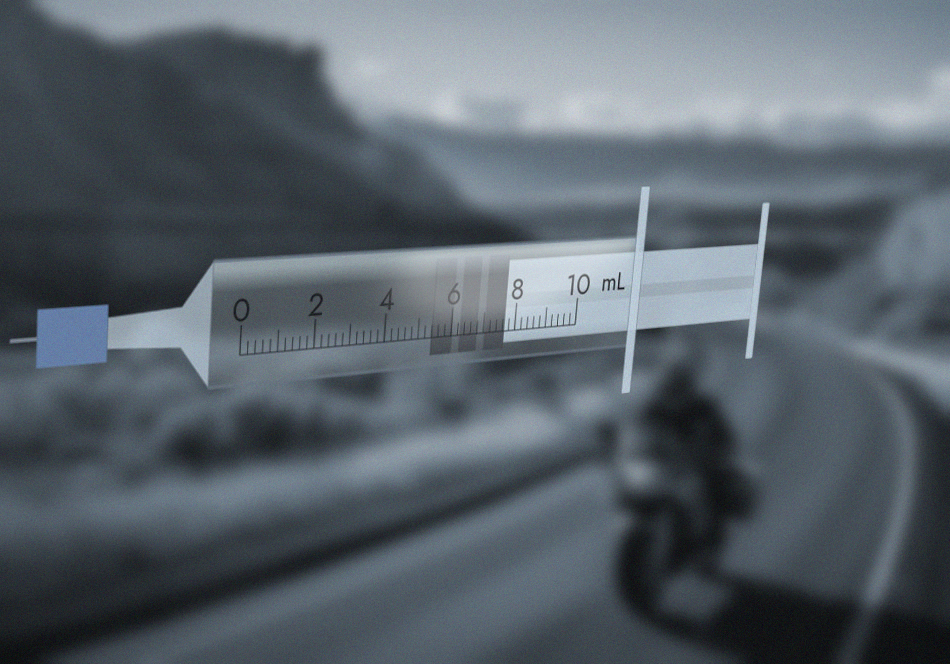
value=5.4 unit=mL
